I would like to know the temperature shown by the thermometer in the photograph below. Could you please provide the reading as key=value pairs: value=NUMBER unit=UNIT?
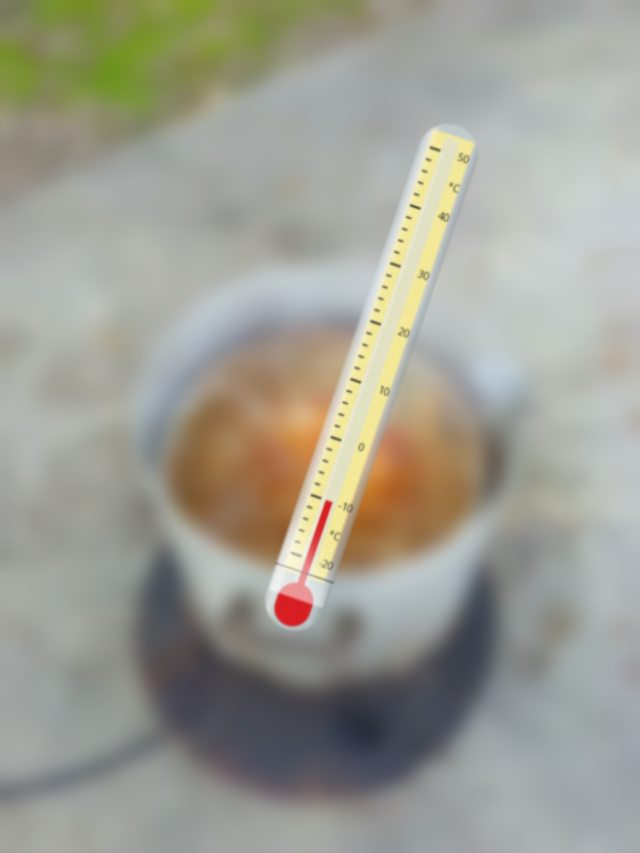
value=-10 unit=°C
